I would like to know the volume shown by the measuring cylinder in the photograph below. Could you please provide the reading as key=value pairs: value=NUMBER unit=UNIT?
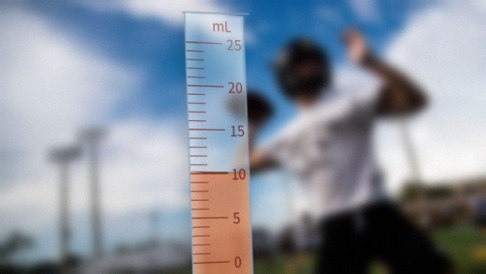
value=10 unit=mL
